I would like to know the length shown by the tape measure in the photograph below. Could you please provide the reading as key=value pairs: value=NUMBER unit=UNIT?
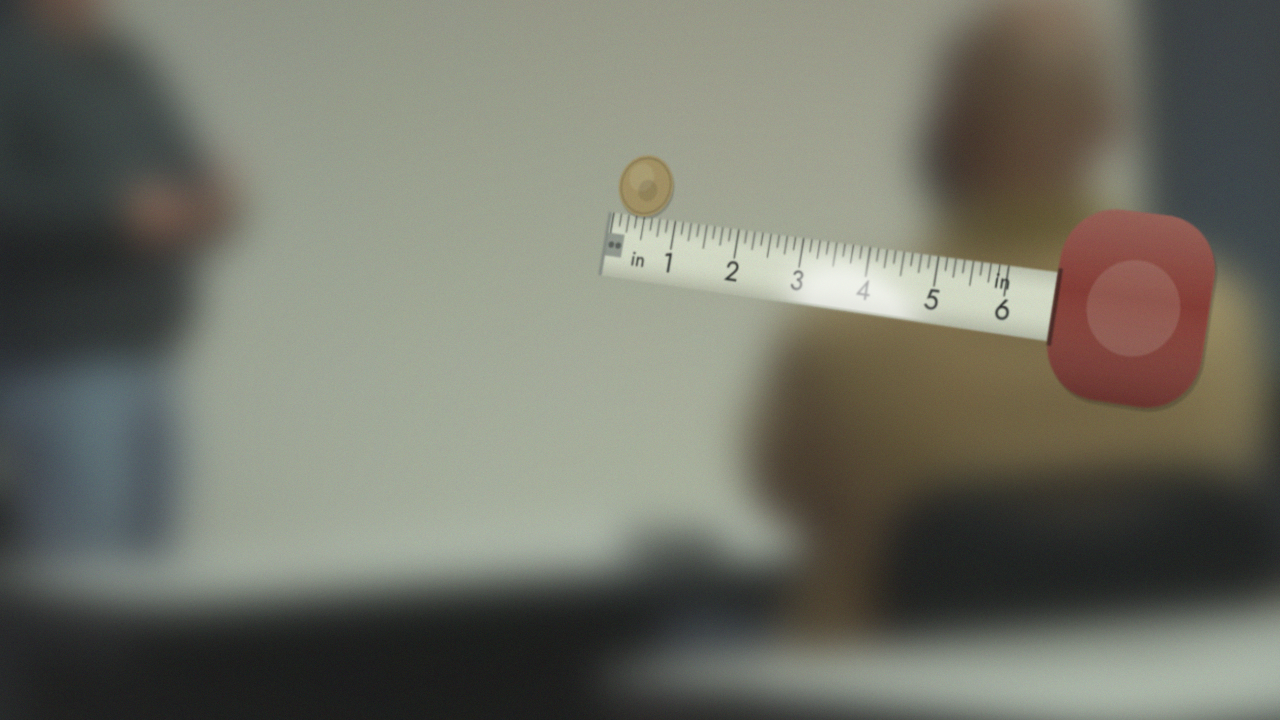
value=0.875 unit=in
